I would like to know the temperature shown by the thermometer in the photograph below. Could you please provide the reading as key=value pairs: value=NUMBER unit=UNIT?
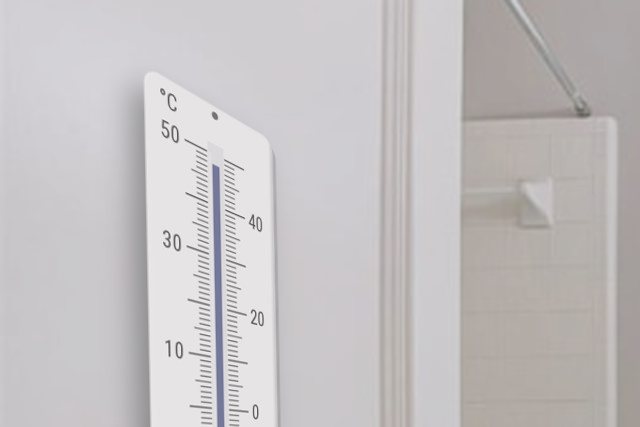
value=48 unit=°C
